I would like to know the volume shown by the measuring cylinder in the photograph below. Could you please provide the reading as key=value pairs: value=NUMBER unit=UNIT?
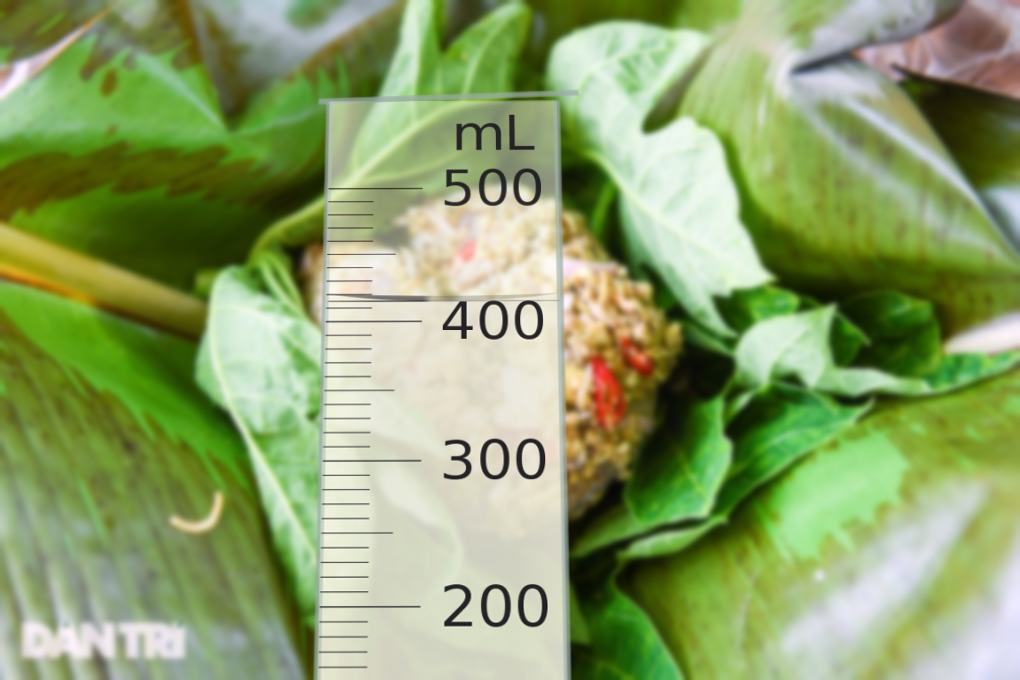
value=415 unit=mL
